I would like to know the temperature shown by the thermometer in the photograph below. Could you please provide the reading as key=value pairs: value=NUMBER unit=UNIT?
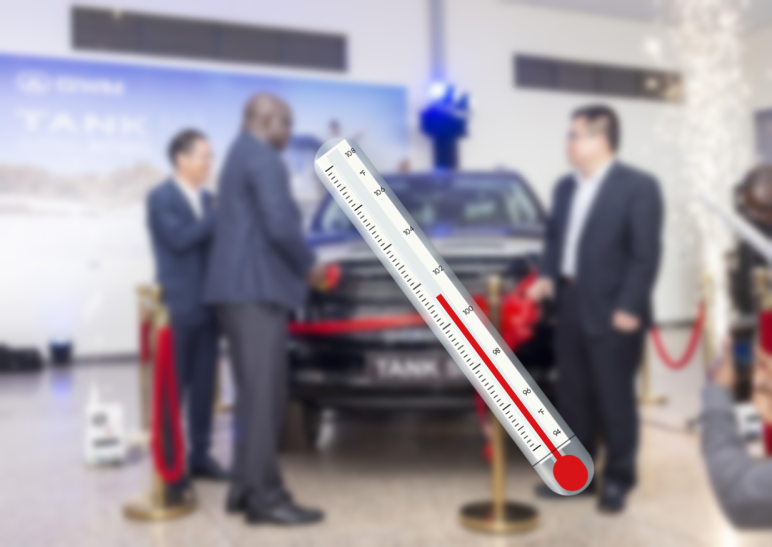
value=101.2 unit=°F
